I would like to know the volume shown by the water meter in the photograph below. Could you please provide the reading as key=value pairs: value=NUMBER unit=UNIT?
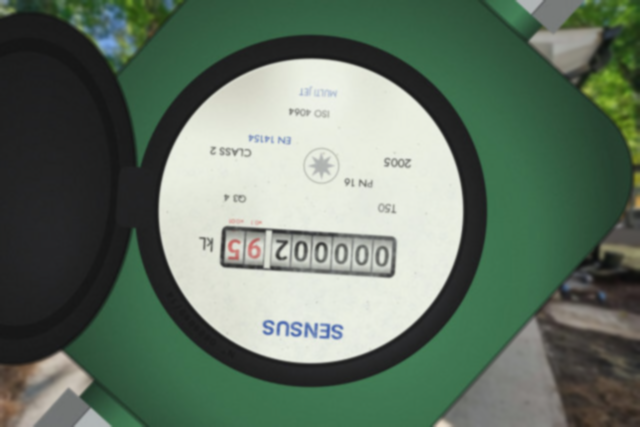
value=2.95 unit=kL
